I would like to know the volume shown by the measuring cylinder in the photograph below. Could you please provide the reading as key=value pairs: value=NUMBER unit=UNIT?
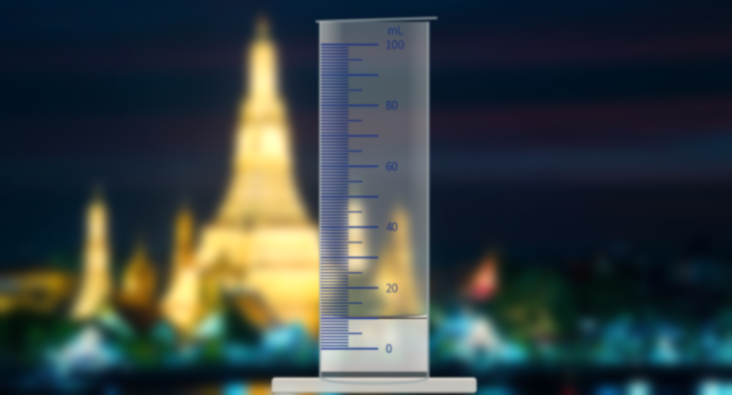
value=10 unit=mL
